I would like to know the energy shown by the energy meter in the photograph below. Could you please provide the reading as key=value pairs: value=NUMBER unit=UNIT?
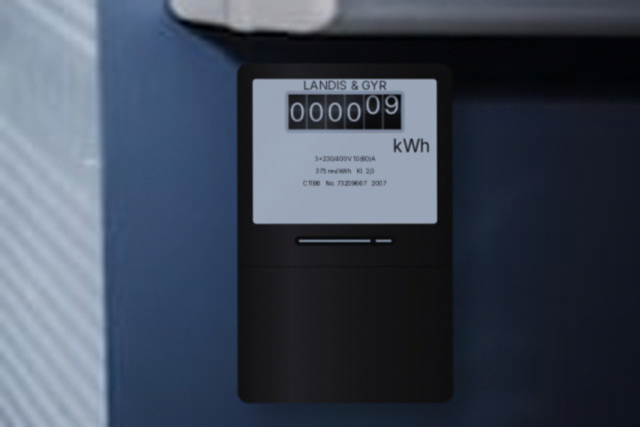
value=9 unit=kWh
